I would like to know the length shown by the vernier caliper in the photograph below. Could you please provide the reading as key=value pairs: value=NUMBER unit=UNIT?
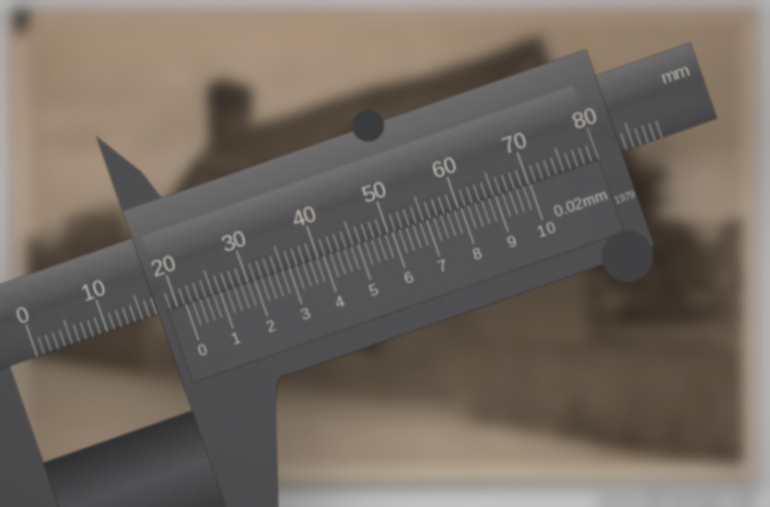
value=21.2 unit=mm
